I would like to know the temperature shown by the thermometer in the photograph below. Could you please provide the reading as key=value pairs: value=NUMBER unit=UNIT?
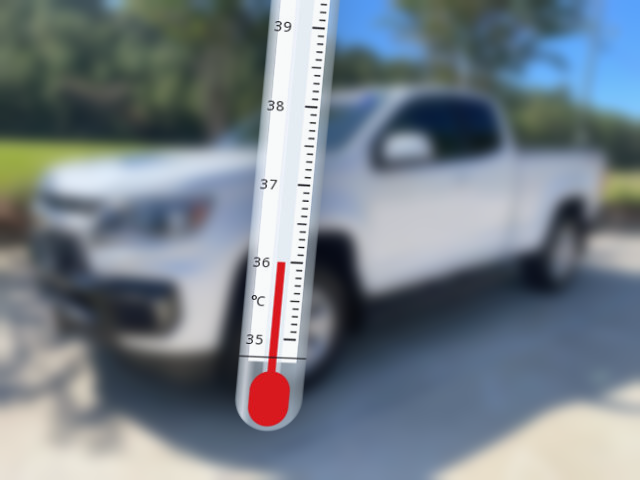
value=36 unit=°C
